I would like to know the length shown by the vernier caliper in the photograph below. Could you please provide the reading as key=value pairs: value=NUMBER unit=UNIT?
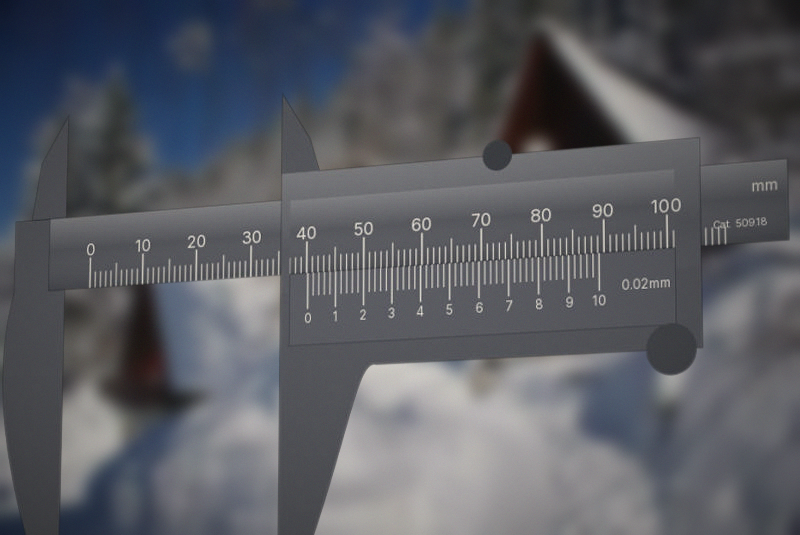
value=40.2 unit=mm
